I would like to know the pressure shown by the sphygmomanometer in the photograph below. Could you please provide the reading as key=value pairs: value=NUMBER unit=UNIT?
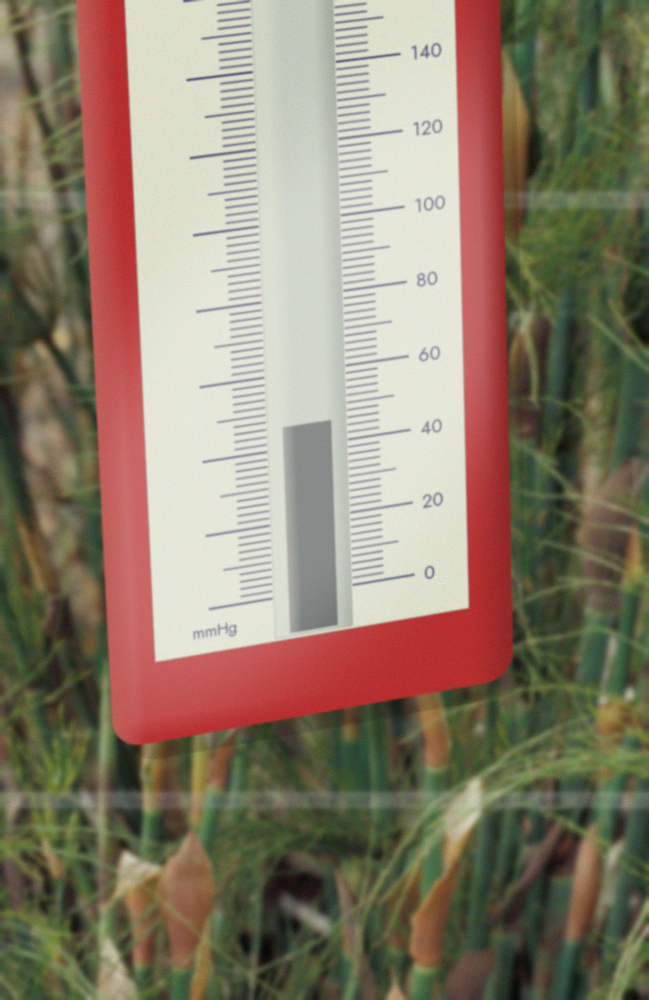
value=46 unit=mmHg
